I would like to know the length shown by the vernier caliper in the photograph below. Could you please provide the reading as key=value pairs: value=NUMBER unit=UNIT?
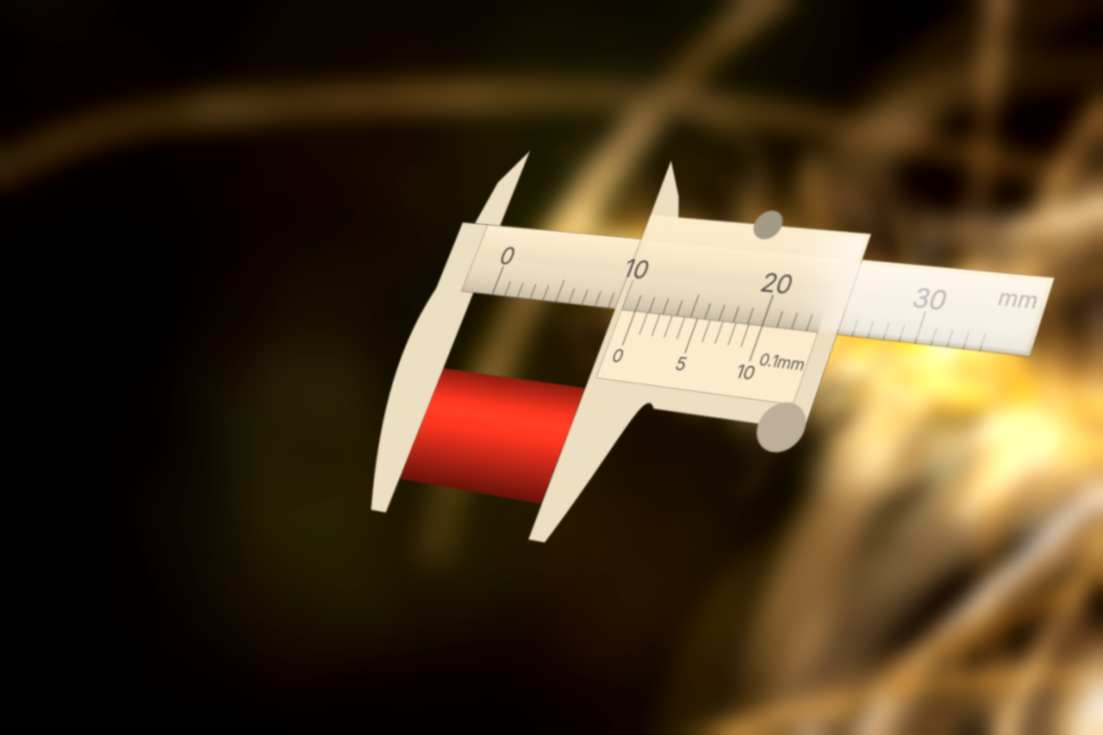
value=11.0 unit=mm
